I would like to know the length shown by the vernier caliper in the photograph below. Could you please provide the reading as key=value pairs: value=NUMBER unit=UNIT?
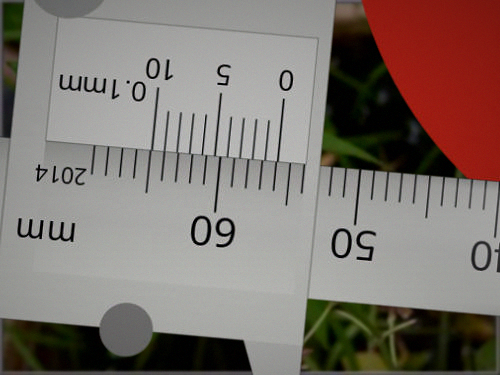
value=55.9 unit=mm
